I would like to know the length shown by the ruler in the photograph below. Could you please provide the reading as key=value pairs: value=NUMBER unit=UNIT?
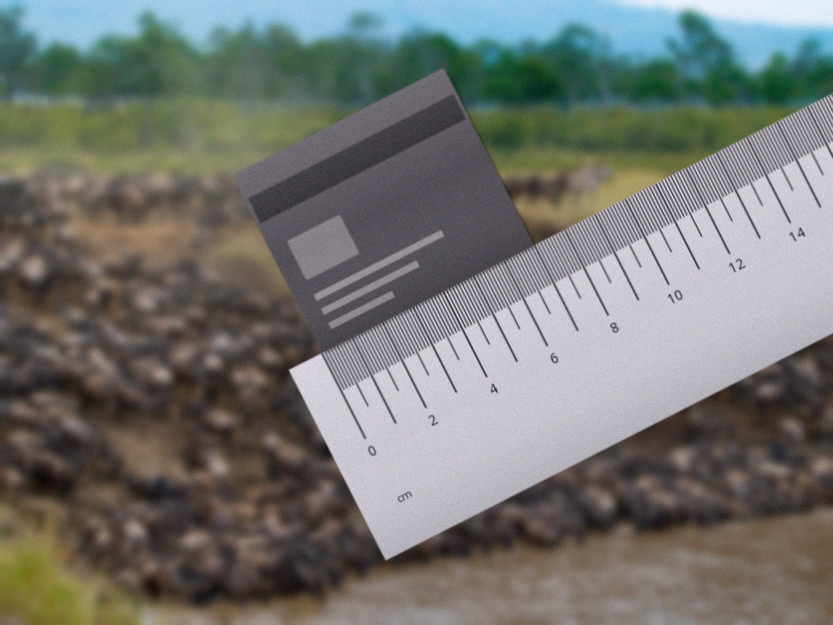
value=7 unit=cm
